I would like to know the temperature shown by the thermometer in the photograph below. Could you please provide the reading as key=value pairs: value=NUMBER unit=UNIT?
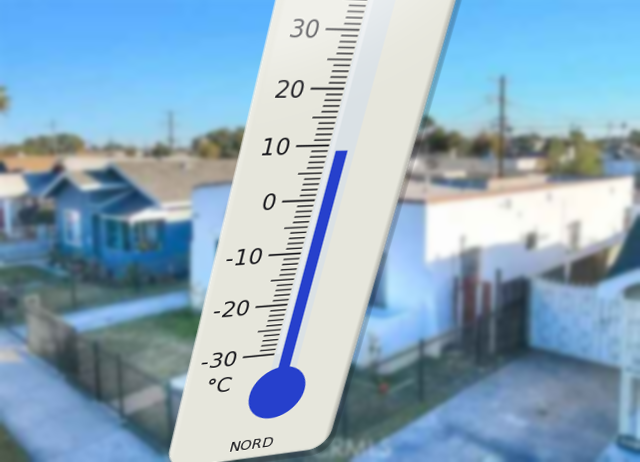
value=9 unit=°C
